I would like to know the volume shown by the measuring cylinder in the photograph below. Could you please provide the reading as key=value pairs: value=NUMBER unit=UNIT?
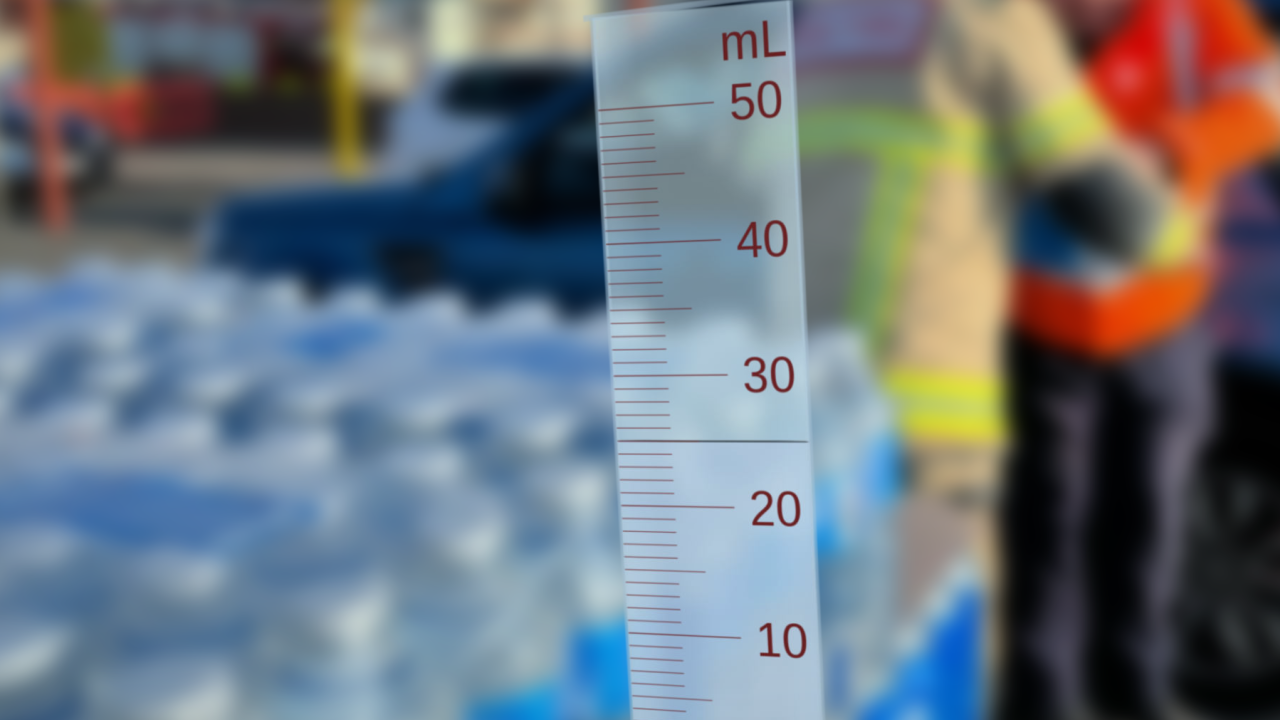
value=25 unit=mL
